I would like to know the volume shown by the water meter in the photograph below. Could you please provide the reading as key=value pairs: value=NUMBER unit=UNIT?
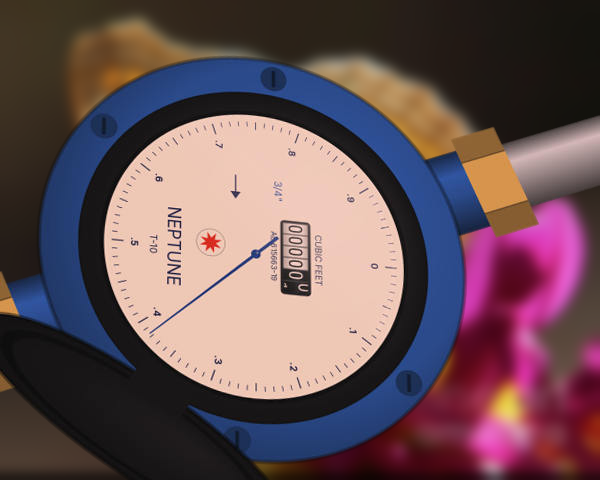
value=0.38 unit=ft³
